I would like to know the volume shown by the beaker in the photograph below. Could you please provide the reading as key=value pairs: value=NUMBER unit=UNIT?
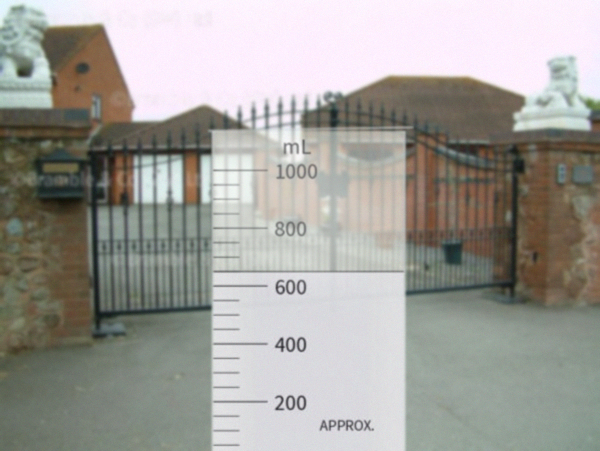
value=650 unit=mL
